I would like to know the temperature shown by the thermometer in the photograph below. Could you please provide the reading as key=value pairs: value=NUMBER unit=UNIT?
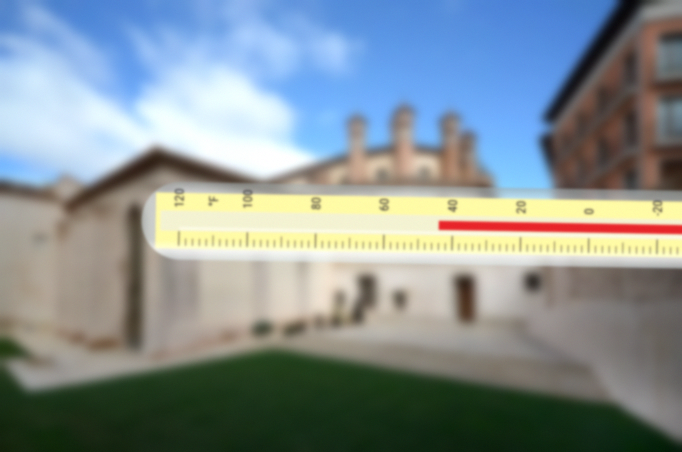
value=44 unit=°F
